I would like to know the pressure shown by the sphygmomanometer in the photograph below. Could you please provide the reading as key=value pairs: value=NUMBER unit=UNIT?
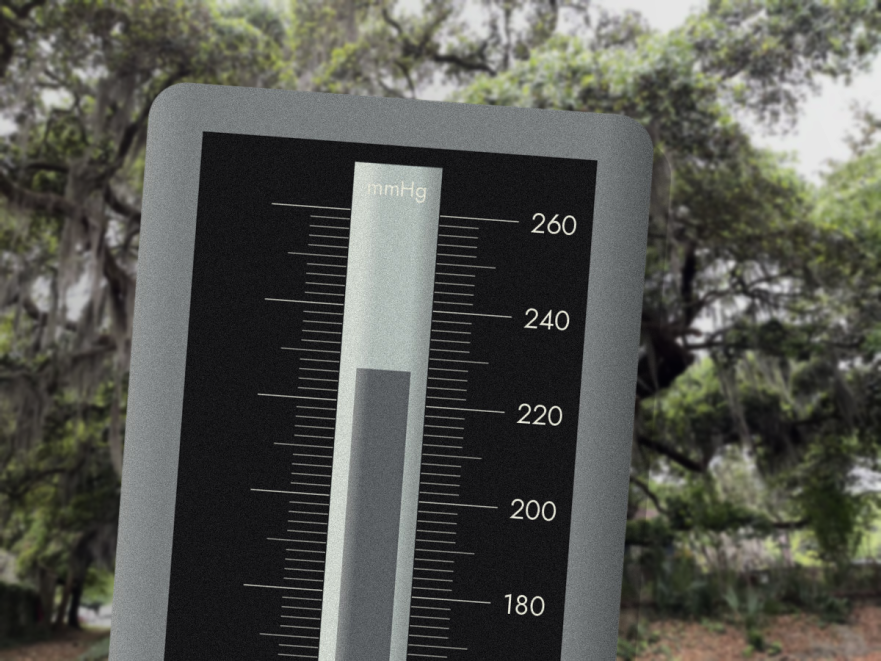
value=227 unit=mmHg
